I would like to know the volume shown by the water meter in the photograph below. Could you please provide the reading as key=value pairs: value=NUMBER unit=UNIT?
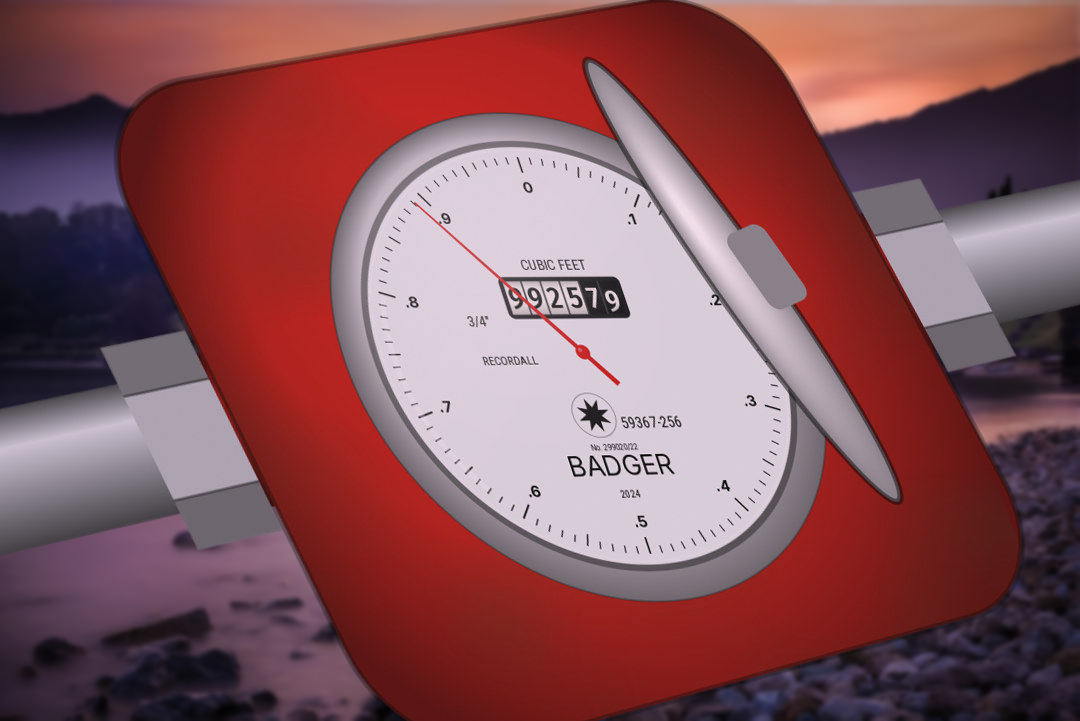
value=992578.89 unit=ft³
